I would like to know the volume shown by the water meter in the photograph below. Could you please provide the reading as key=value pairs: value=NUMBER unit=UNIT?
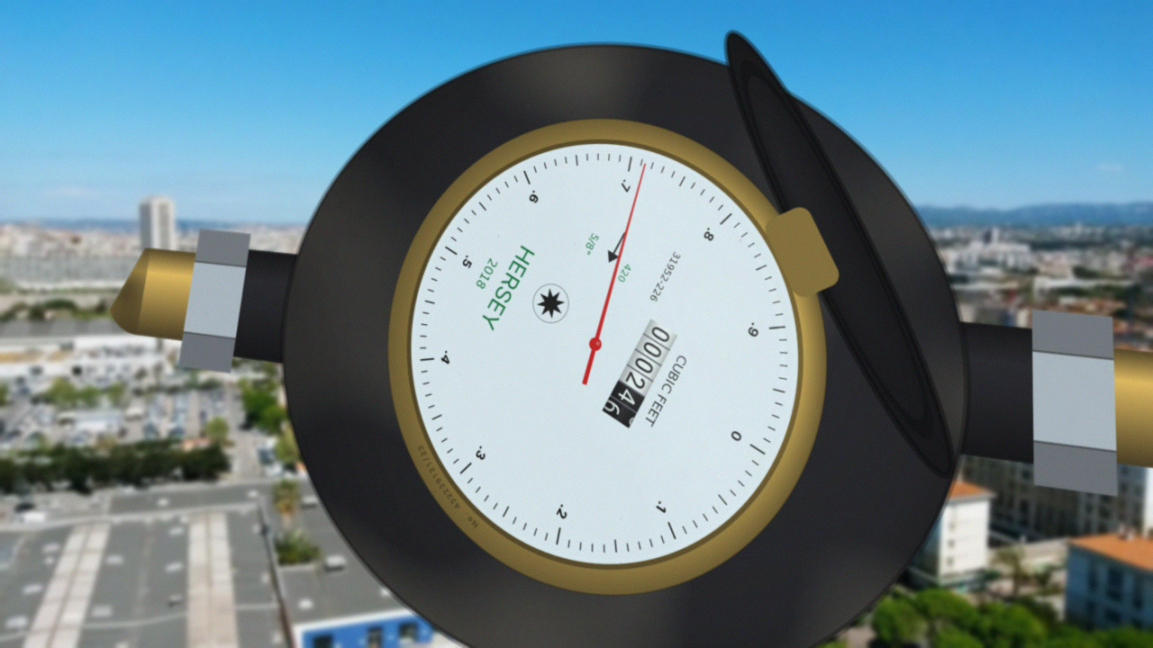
value=245.71 unit=ft³
